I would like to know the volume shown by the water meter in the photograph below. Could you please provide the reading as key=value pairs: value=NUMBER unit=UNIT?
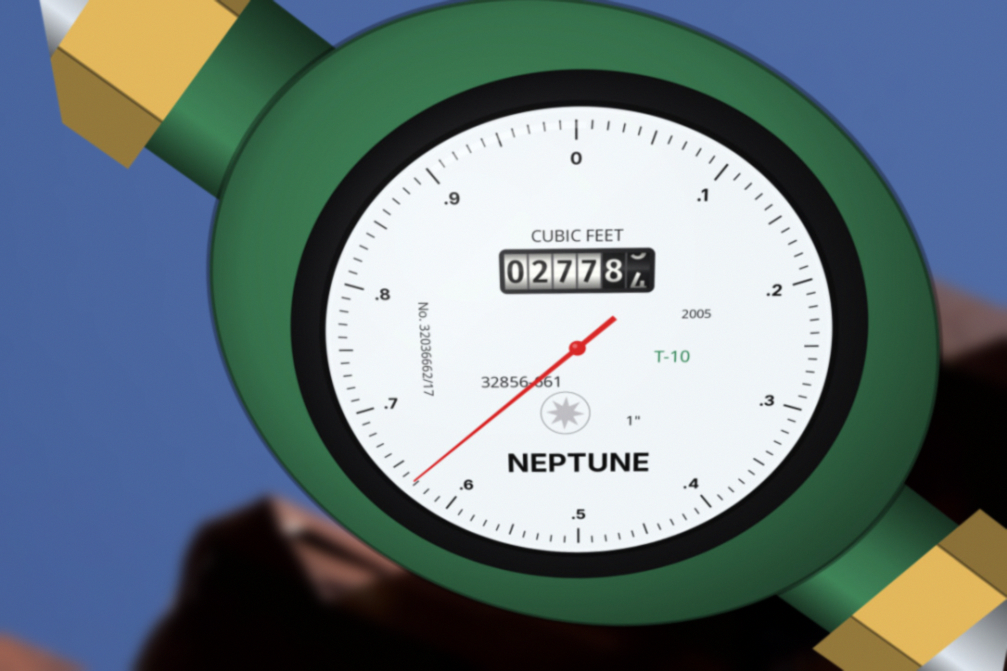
value=27783.63 unit=ft³
